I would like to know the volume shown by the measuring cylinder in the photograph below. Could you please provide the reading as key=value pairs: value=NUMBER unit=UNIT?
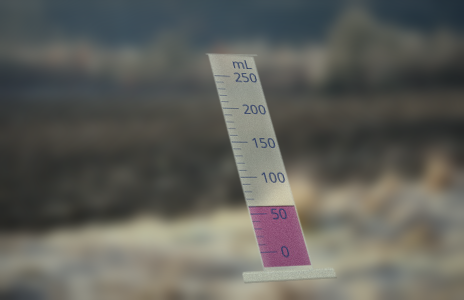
value=60 unit=mL
